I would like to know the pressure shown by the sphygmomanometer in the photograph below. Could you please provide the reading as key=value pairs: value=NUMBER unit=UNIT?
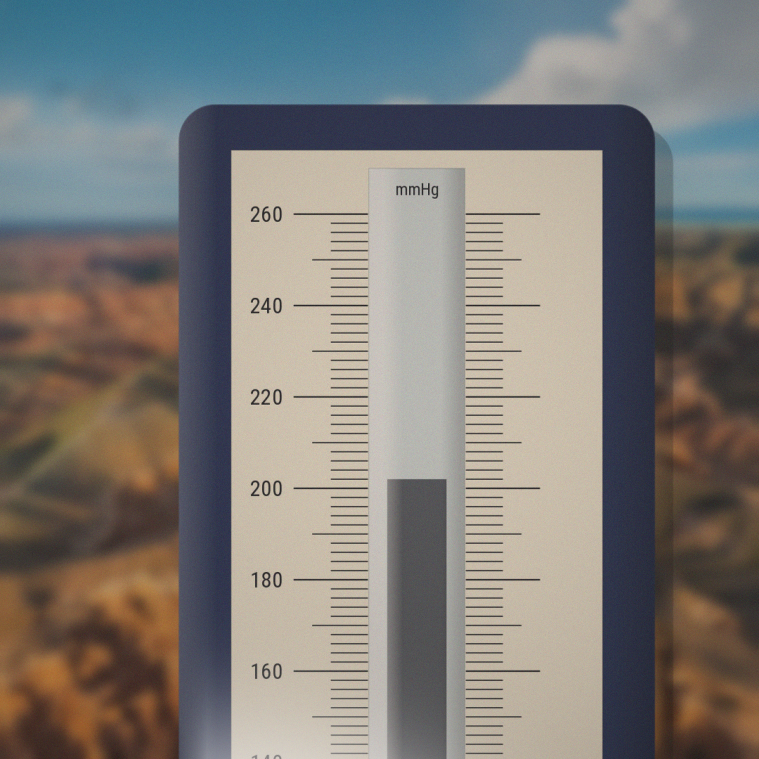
value=202 unit=mmHg
